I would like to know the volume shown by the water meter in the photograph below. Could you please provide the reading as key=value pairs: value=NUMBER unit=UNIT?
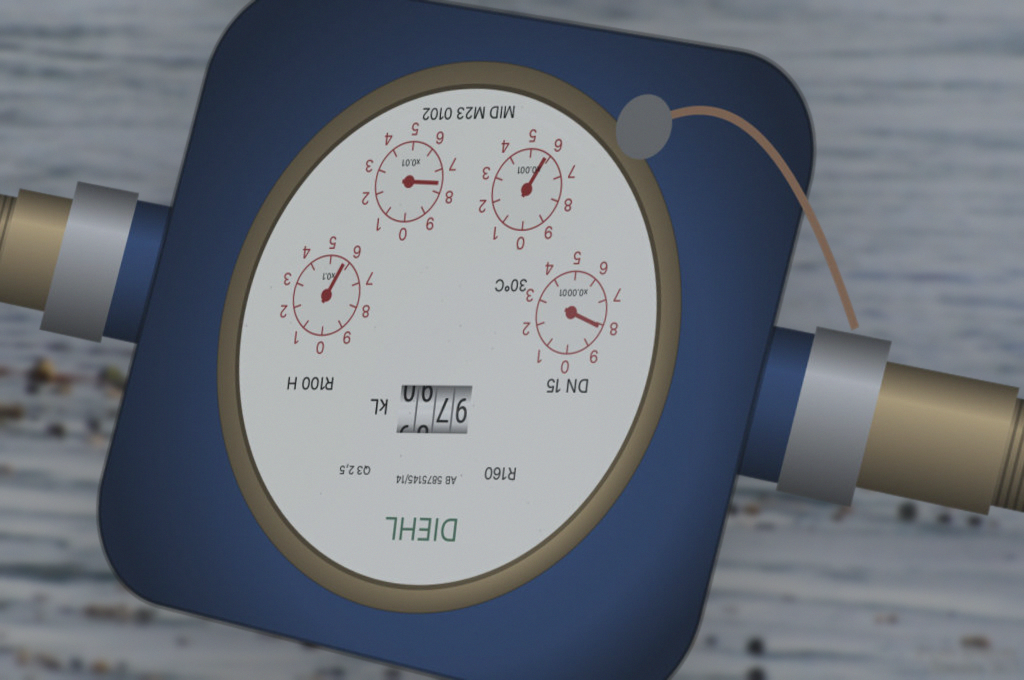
value=9789.5758 unit=kL
